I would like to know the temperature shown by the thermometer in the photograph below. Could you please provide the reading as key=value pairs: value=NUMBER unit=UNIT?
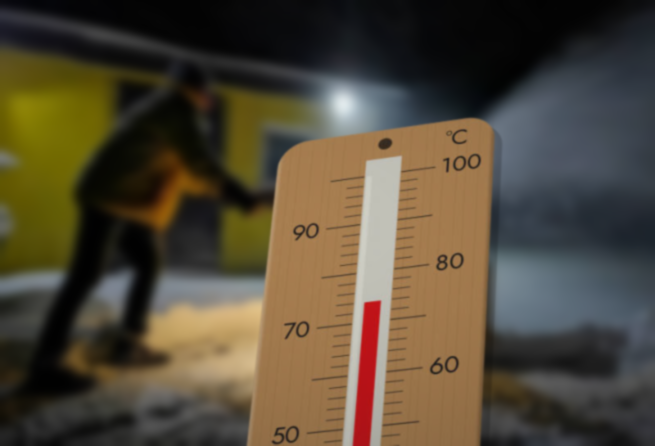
value=74 unit=°C
